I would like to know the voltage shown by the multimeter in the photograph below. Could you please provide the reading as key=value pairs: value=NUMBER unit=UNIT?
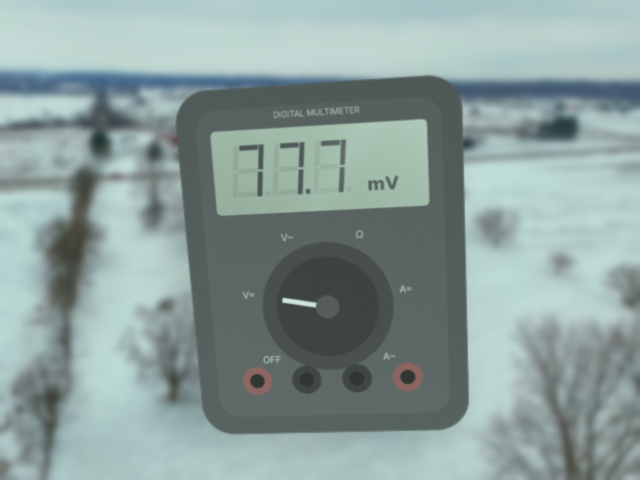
value=77.7 unit=mV
